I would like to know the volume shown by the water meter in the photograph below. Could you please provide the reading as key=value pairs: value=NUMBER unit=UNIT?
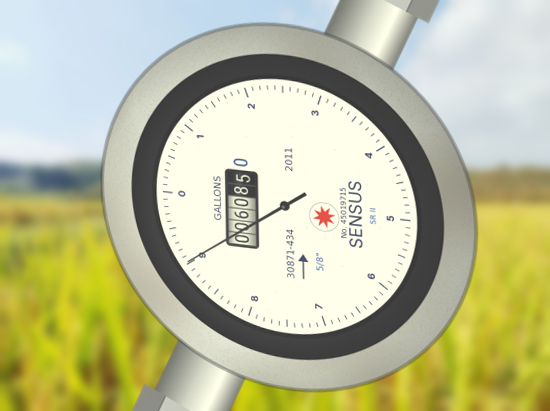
value=60849.0 unit=gal
